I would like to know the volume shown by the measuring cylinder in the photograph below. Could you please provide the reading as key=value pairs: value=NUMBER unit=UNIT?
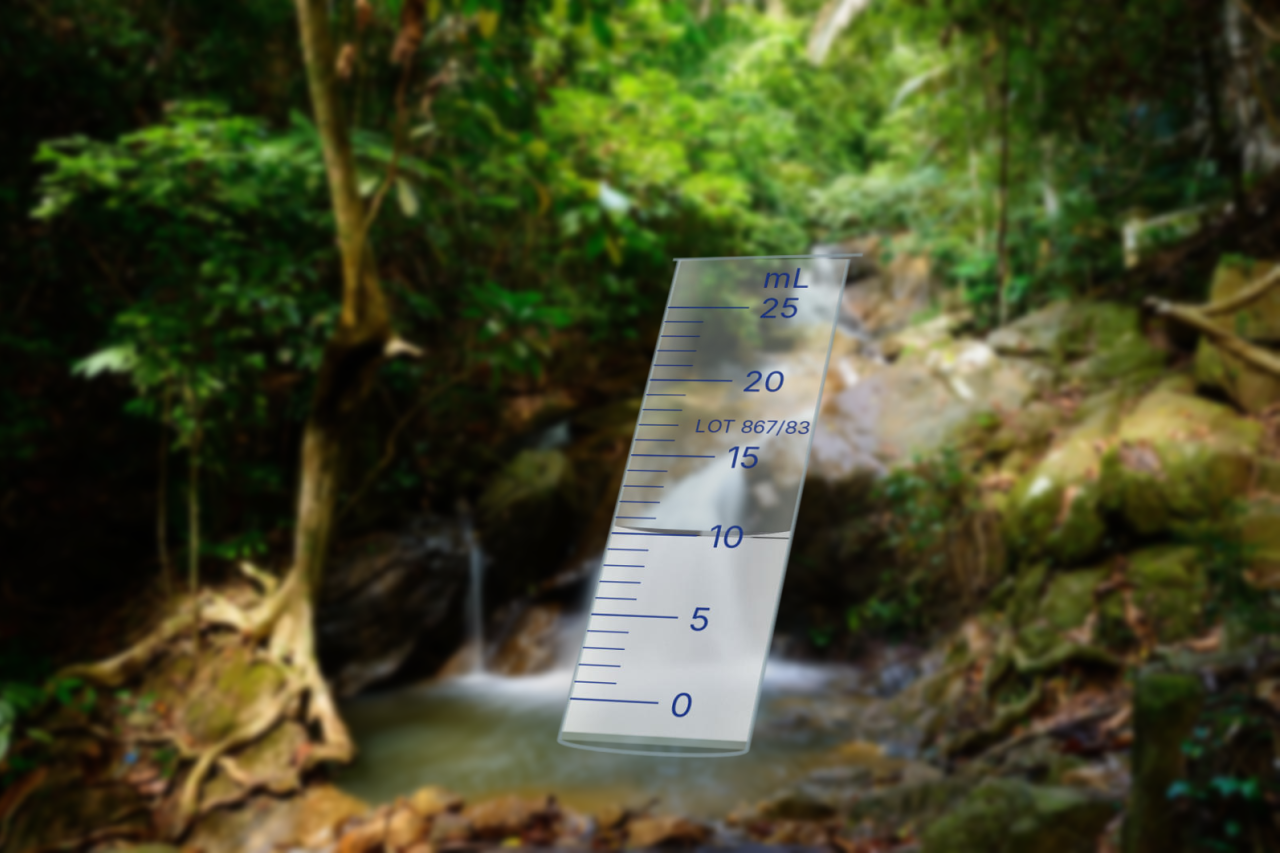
value=10 unit=mL
